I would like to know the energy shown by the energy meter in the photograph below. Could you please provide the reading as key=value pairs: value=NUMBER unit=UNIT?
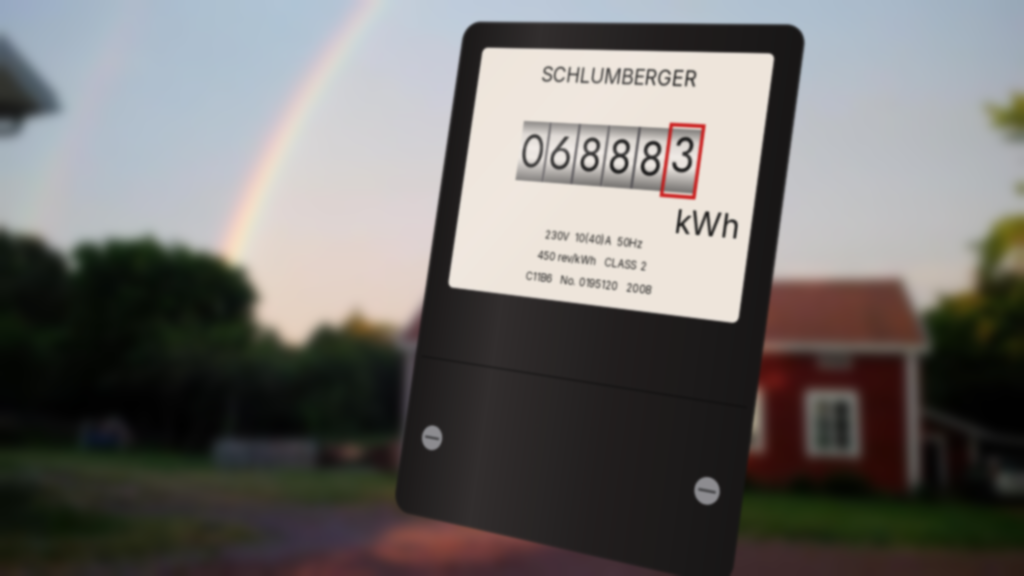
value=6888.3 unit=kWh
